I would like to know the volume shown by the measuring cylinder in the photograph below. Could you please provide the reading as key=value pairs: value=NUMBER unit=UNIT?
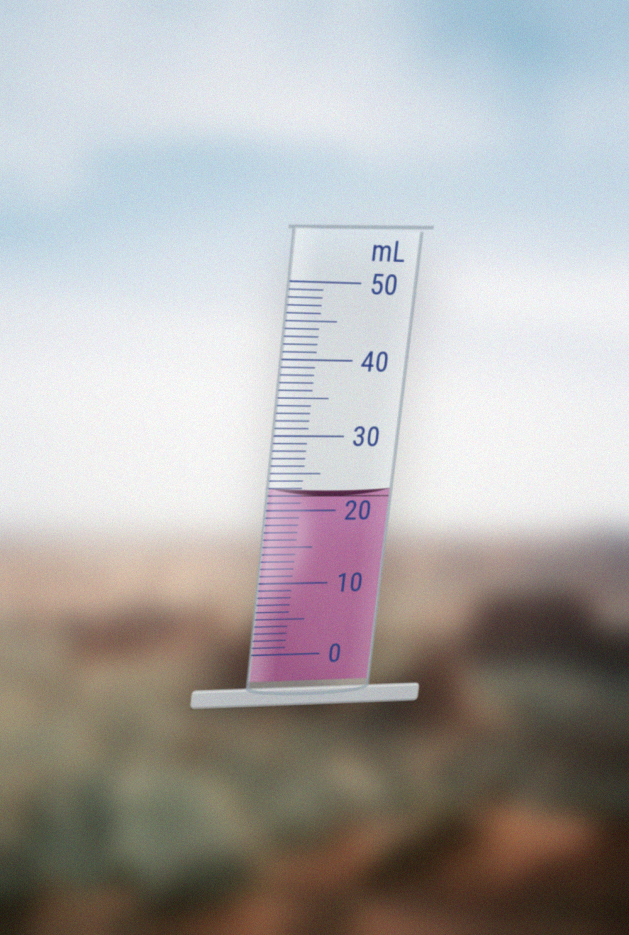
value=22 unit=mL
